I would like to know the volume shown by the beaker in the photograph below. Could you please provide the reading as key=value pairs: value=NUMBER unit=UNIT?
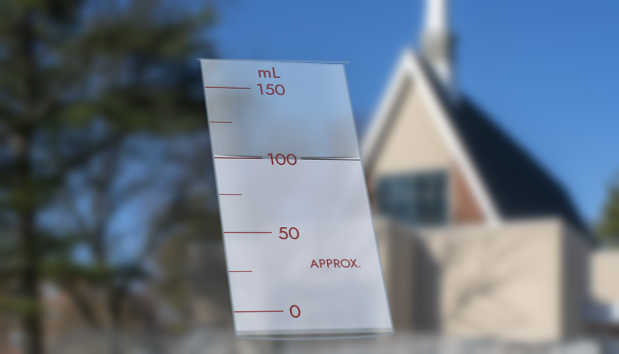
value=100 unit=mL
